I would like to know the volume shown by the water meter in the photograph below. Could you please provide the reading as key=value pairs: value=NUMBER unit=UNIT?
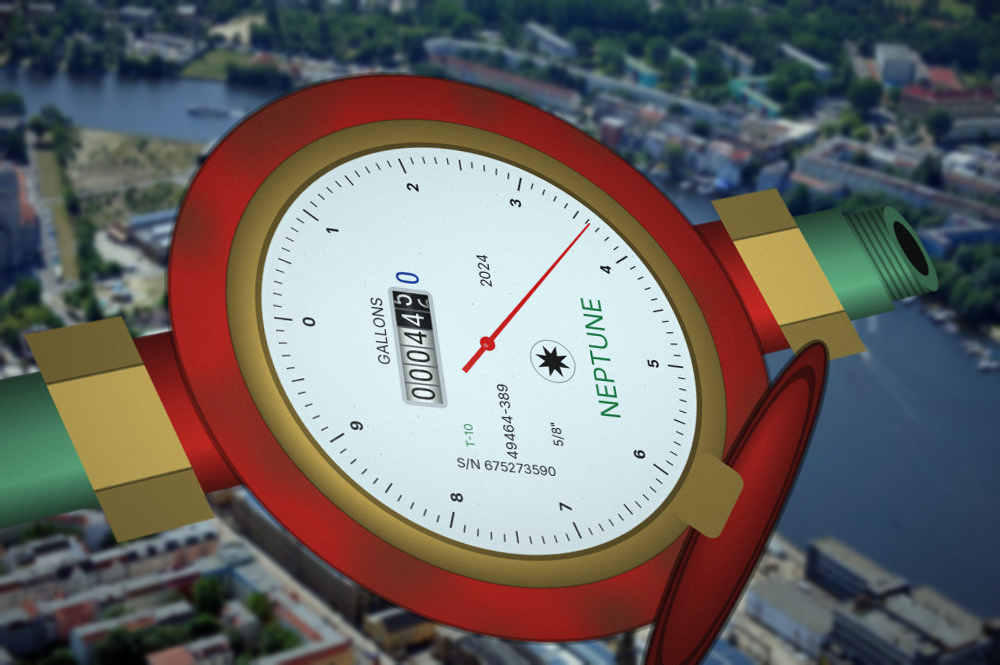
value=4453.6 unit=gal
